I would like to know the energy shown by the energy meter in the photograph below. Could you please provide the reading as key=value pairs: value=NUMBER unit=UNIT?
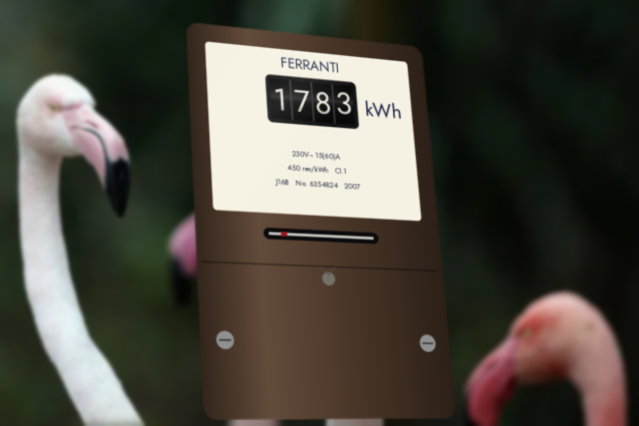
value=1783 unit=kWh
